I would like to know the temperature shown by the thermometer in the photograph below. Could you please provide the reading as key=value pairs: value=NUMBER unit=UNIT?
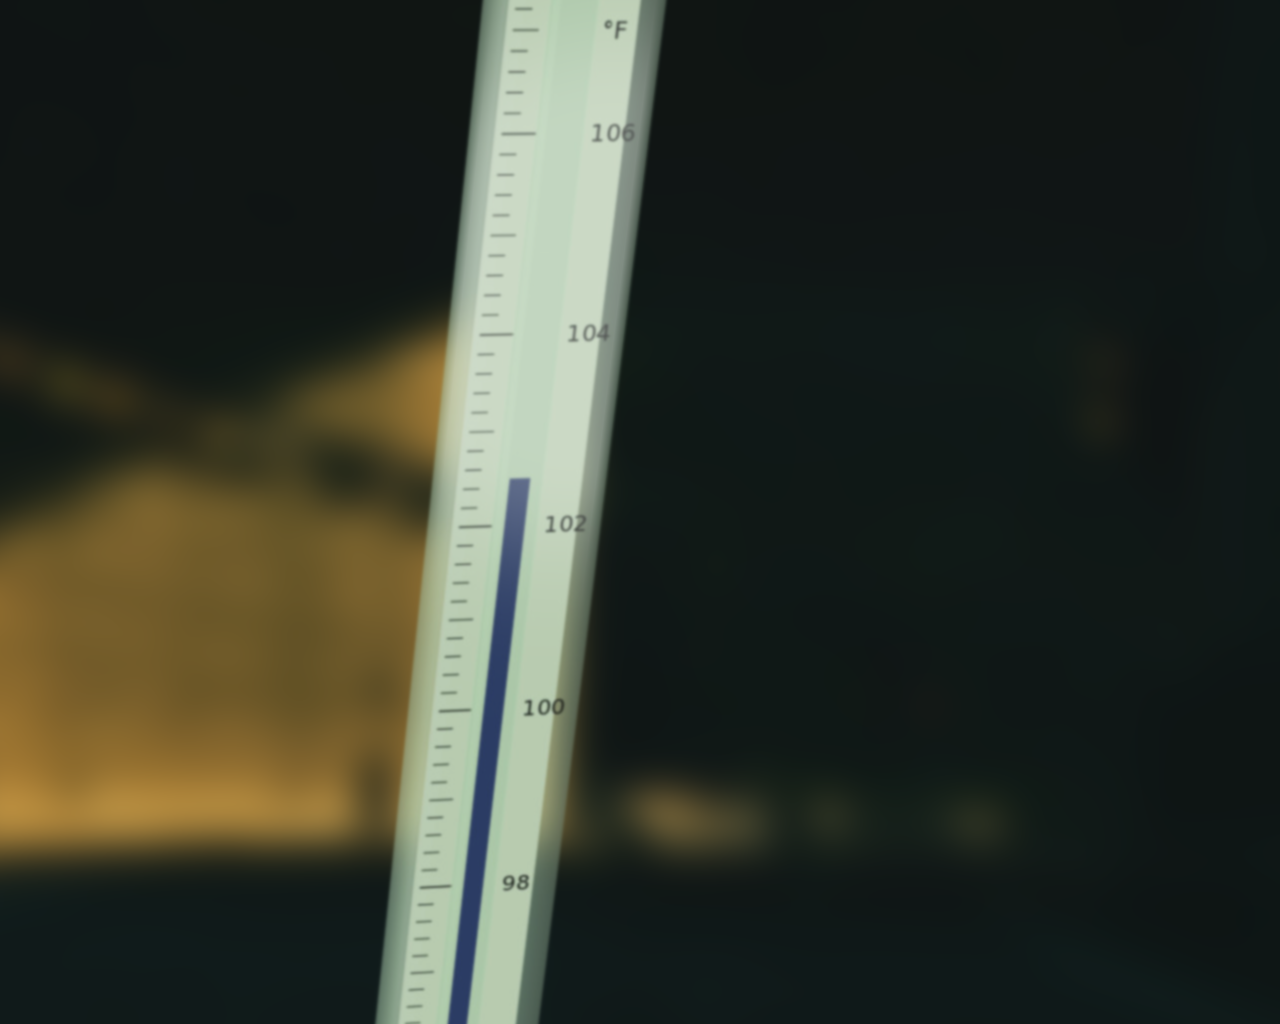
value=102.5 unit=°F
